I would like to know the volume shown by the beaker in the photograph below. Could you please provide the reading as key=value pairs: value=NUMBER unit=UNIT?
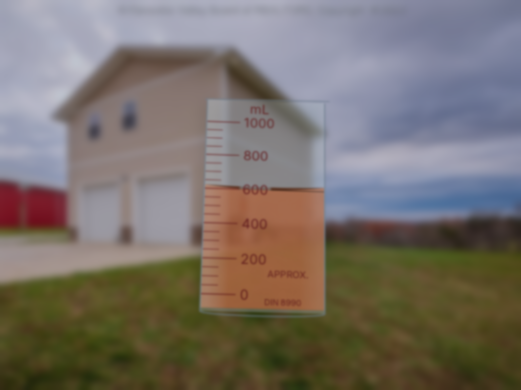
value=600 unit=mL
